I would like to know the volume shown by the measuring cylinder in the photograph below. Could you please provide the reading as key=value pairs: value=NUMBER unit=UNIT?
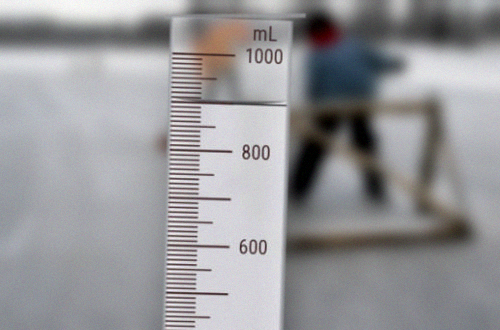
value=900 unit=mL
